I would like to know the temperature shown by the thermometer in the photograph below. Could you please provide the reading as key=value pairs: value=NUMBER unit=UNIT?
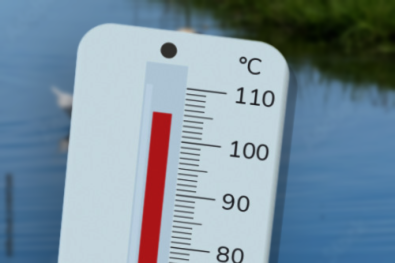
value=105 unit=°C
